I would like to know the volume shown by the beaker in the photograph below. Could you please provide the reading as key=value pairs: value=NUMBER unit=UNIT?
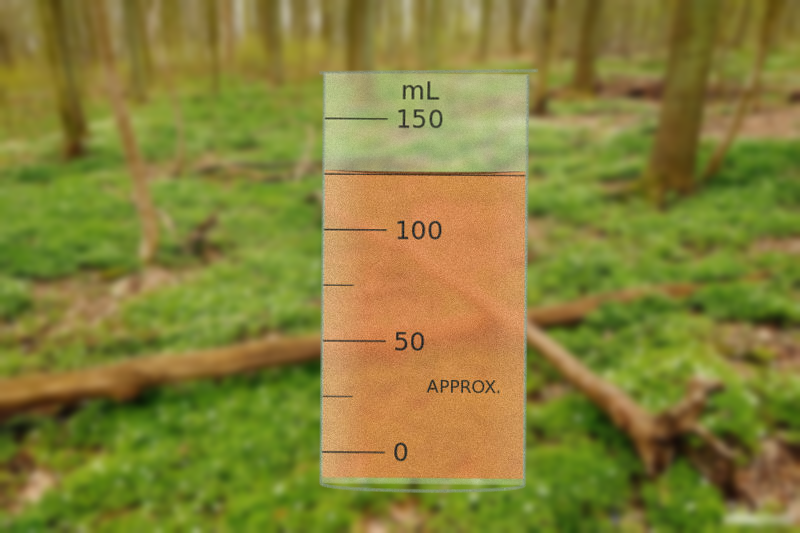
value=125 unit=mL
